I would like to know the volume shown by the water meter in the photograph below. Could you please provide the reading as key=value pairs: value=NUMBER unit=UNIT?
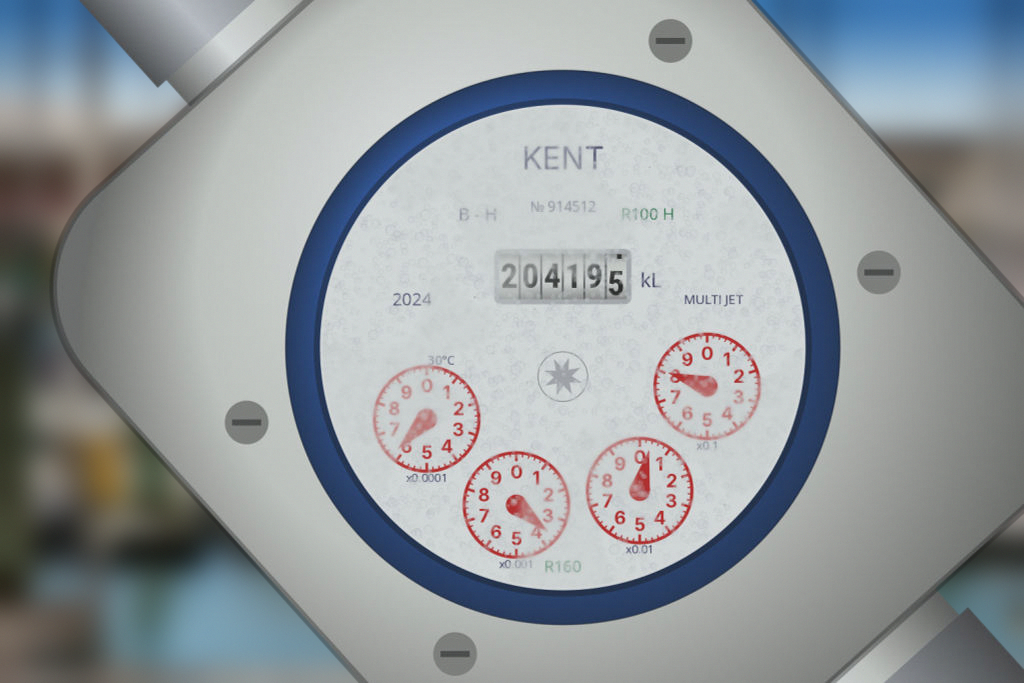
value=204194.8036 unit=kL
